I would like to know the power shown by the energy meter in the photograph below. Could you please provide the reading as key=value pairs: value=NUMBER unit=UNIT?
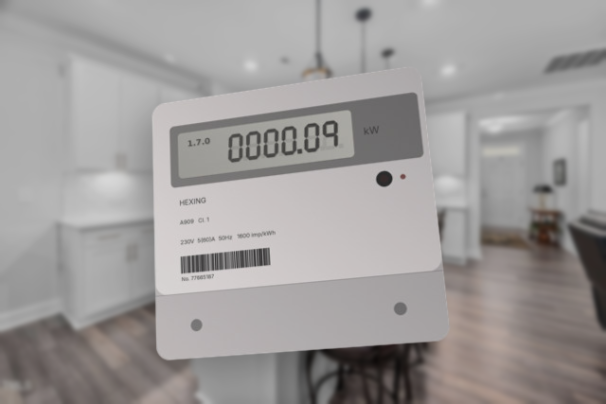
value=0.09 unit=kW
